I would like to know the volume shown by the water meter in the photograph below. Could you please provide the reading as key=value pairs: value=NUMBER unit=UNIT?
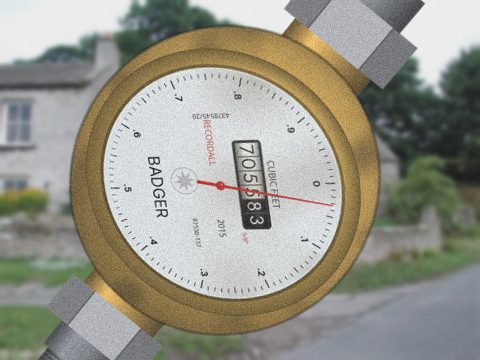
value=705583.03 unit=ft³
